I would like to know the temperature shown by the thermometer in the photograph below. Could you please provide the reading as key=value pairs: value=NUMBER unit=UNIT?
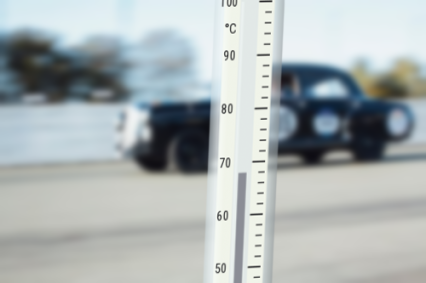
value=68 unit=°C
